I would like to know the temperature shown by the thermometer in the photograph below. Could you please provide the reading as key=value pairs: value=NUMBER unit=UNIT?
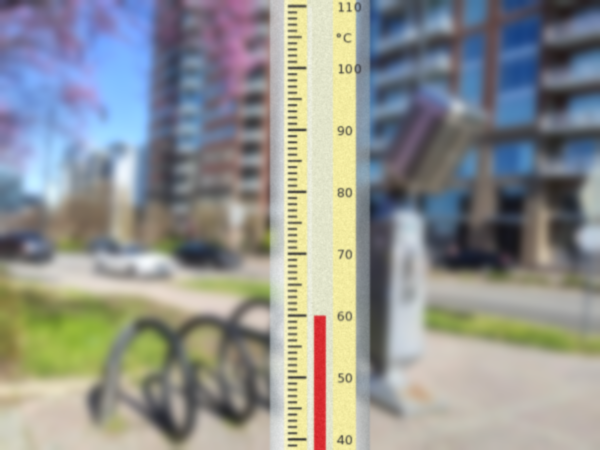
value=60 unit=°C
